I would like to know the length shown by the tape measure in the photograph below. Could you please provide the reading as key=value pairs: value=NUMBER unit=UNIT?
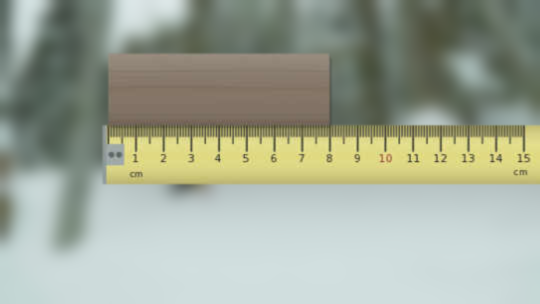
value=8 unit=cm
